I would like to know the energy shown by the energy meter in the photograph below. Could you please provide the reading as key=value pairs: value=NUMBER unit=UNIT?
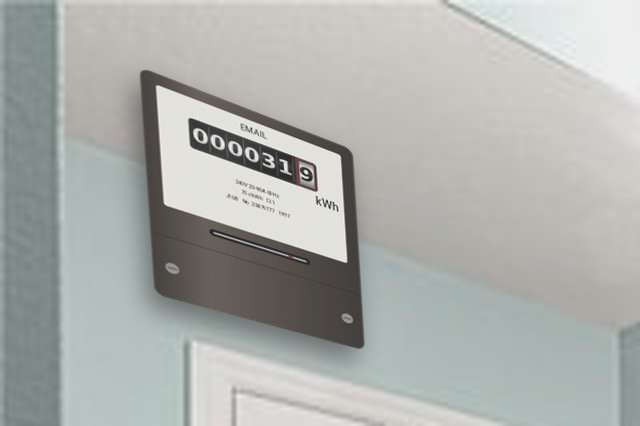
value=31.9 unit=kWh
